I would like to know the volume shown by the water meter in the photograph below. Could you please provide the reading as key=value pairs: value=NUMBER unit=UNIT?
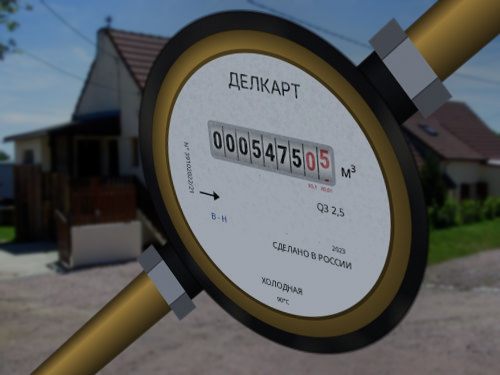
value=5475.05 unit=m³
